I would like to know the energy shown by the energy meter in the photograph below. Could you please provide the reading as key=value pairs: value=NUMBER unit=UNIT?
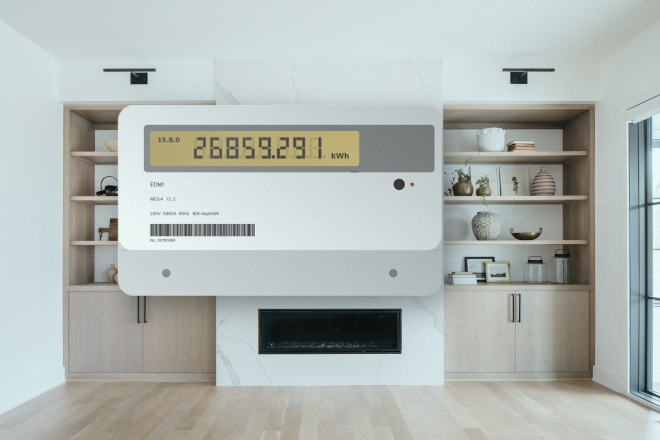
value=26859.291 unit=kWh
